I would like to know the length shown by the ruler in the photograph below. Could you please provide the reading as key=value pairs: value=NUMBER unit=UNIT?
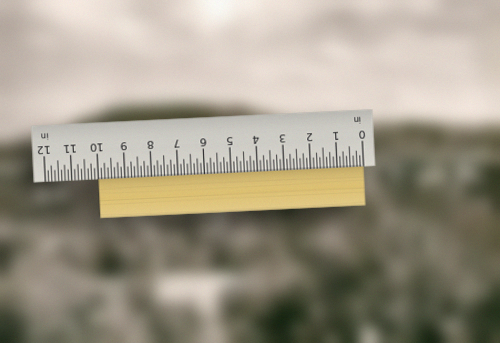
value=10 unit=in
